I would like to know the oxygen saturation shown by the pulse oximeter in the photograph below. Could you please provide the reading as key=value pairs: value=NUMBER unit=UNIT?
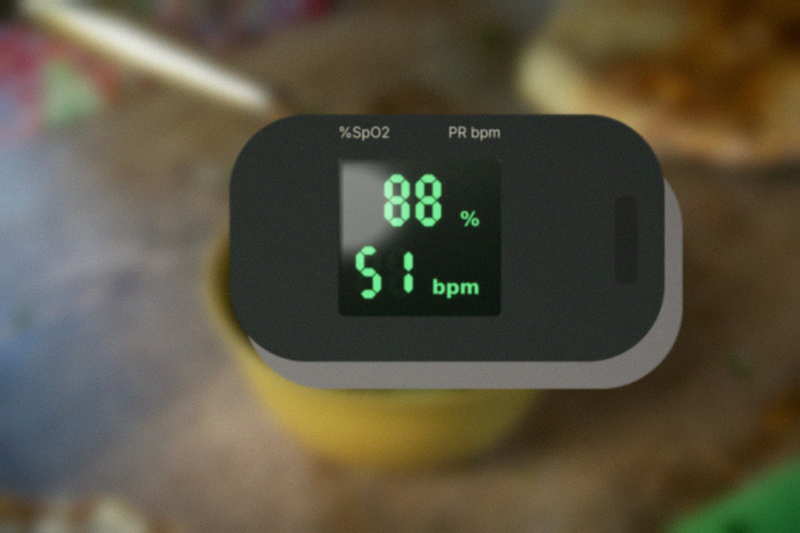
value=88 unit=%
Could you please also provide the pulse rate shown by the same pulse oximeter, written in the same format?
value=51 unit=bpm
